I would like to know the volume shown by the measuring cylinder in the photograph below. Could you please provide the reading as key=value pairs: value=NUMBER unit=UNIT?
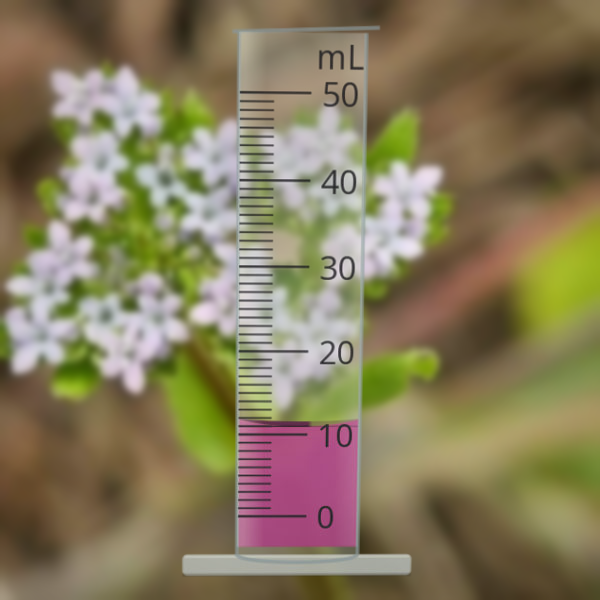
value=11 unit=mL
